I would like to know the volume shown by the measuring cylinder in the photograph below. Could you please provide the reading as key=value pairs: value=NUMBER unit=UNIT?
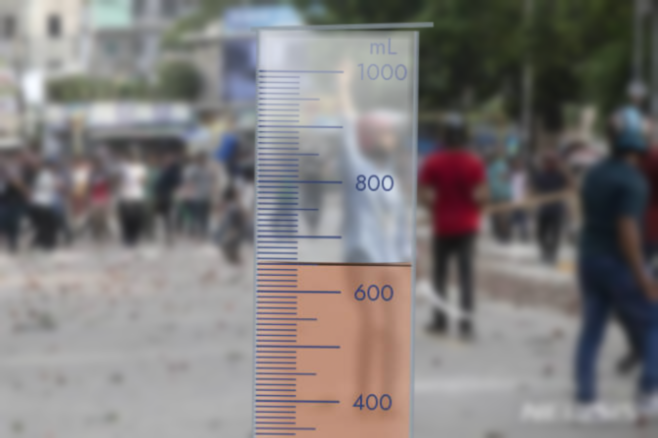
value=650 unit=mL
